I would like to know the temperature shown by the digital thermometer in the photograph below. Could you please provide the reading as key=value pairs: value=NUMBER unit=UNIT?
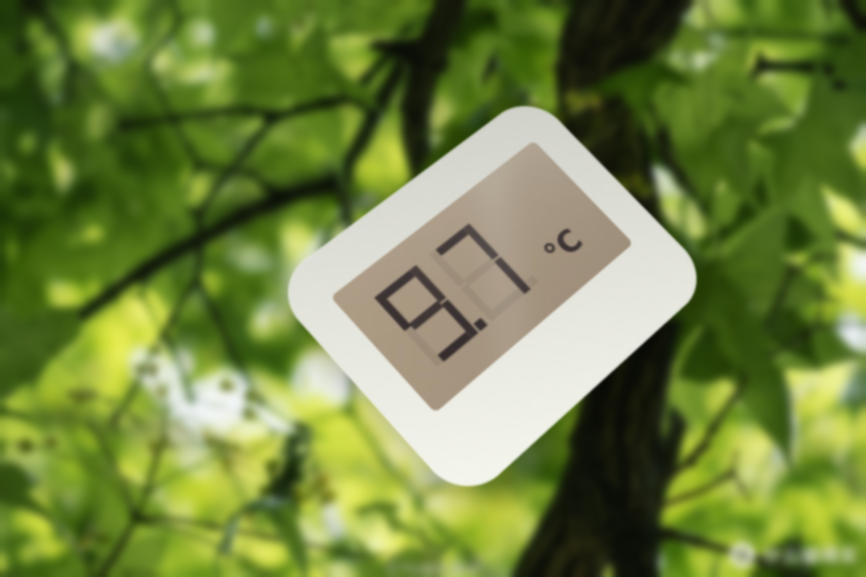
value=9.7 unit=°C
